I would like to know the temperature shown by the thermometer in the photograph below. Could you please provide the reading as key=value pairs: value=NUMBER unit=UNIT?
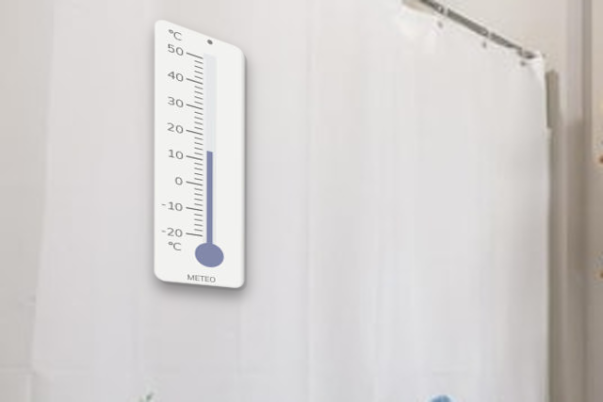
value=14 unit=°C
